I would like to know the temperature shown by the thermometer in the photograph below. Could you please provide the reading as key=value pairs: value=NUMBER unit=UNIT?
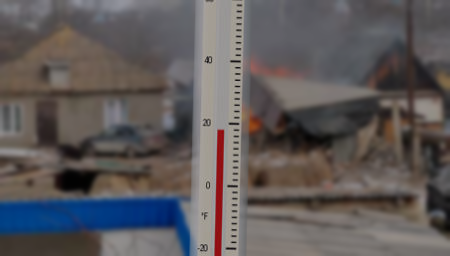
value=18 unit=°F
